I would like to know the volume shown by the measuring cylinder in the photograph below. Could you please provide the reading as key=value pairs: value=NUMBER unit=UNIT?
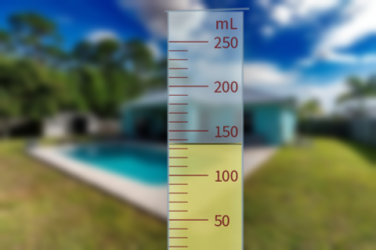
value=135 unit=mL
